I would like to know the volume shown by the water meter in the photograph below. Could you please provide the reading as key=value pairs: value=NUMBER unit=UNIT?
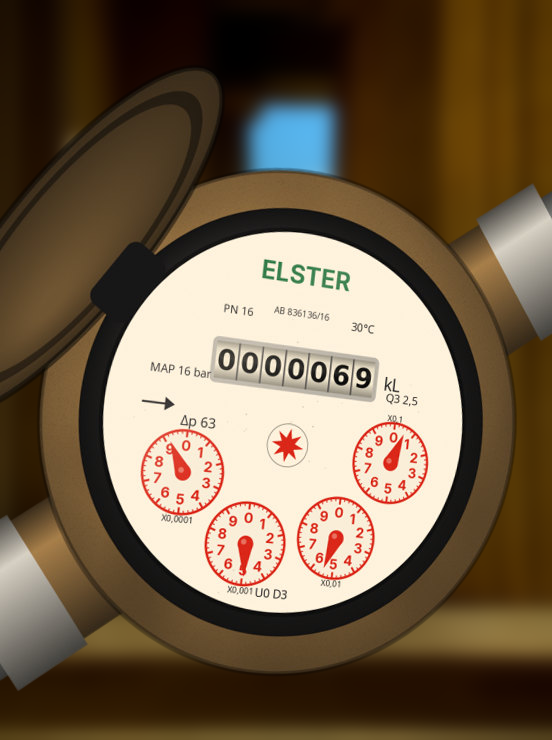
value=69.0549 unit=kL
